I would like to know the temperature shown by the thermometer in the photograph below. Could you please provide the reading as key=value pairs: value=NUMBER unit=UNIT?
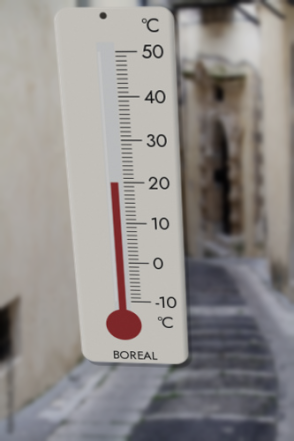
value=20 unit=°C
